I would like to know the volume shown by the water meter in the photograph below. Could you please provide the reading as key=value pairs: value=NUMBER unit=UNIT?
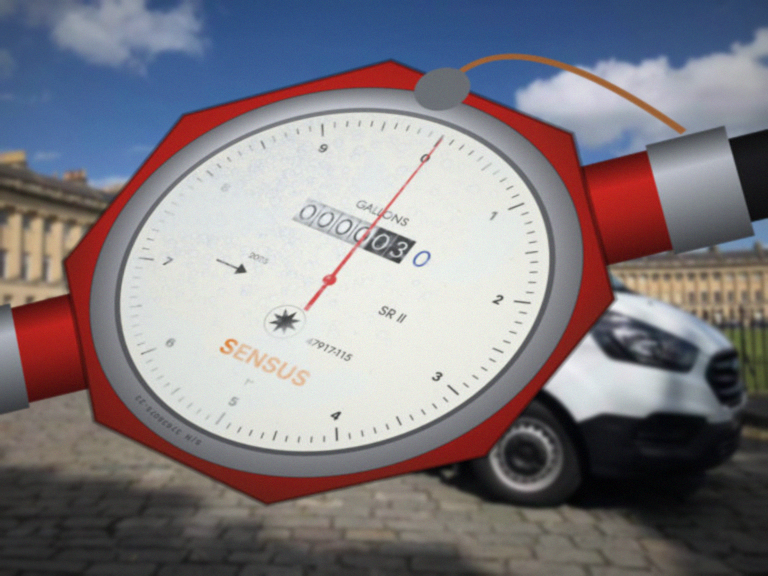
value=30.0 unit=gal
